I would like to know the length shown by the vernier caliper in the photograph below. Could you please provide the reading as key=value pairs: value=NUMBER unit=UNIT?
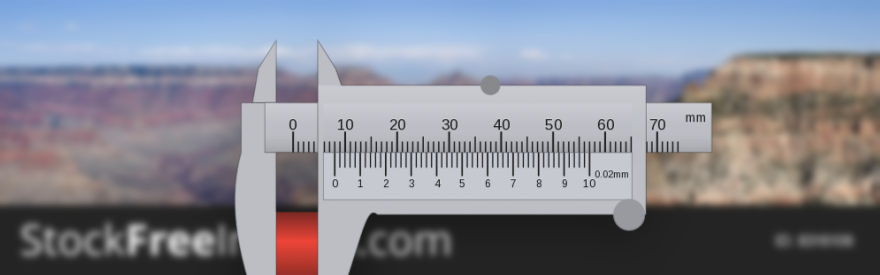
value=8.0 unit=mm
